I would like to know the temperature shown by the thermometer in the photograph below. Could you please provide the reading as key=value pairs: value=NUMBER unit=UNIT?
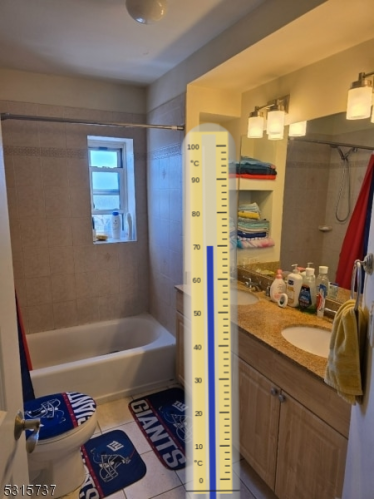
value=70 unit=°C
